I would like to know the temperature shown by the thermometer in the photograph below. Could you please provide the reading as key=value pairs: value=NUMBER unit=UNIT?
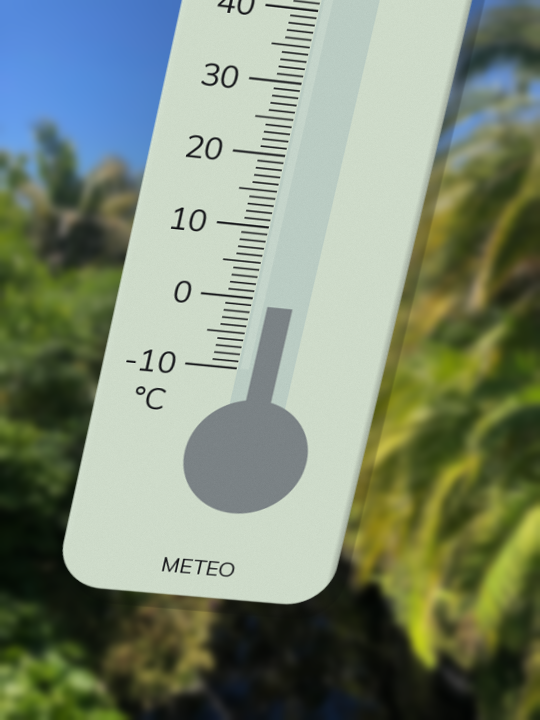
value=-1 unit=°C
